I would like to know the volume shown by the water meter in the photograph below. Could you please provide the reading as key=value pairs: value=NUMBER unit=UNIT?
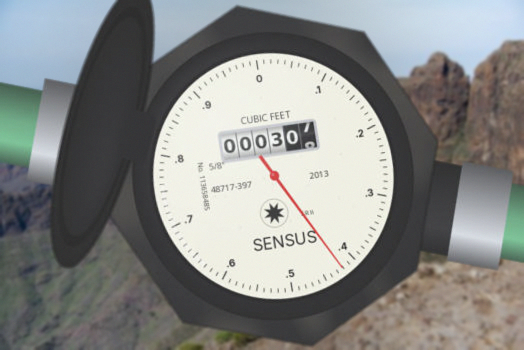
value=307.42 unit=ft³
